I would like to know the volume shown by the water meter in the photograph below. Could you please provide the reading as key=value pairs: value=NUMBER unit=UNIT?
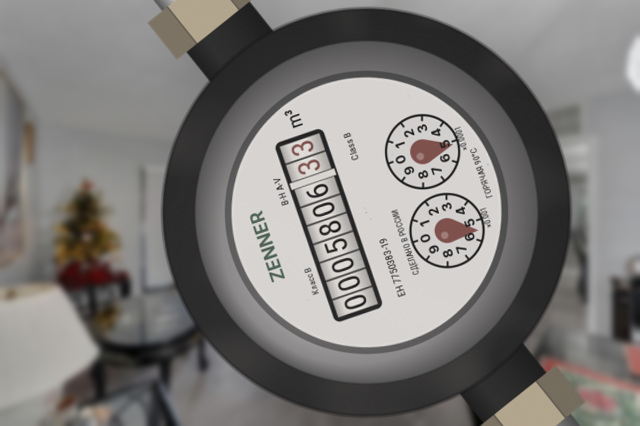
value=5806.3355 unit=m³
